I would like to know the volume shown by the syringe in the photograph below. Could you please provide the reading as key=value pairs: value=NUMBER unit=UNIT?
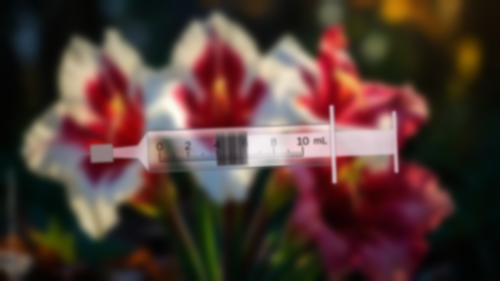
value=4 unit=mL
